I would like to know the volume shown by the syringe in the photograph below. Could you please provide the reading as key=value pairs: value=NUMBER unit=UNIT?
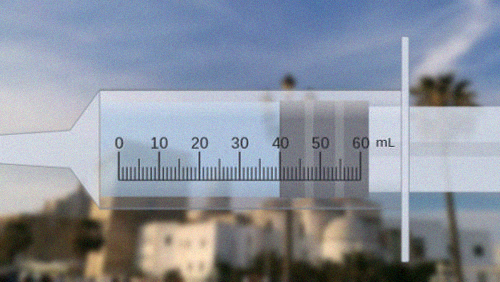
value=40 unit=mL
